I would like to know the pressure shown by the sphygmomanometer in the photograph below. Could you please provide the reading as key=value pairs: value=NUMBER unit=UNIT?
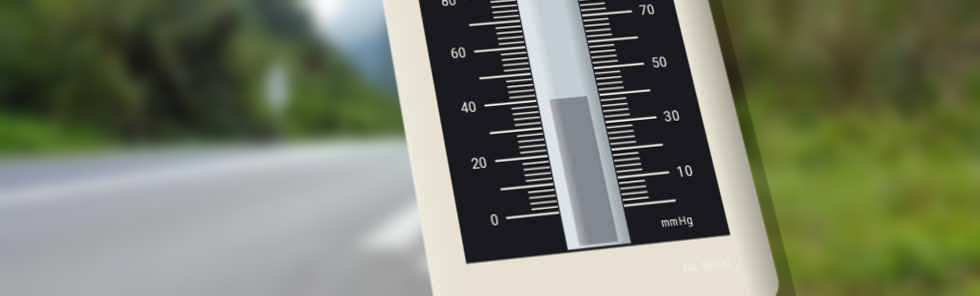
value=40 unit=mmHg
